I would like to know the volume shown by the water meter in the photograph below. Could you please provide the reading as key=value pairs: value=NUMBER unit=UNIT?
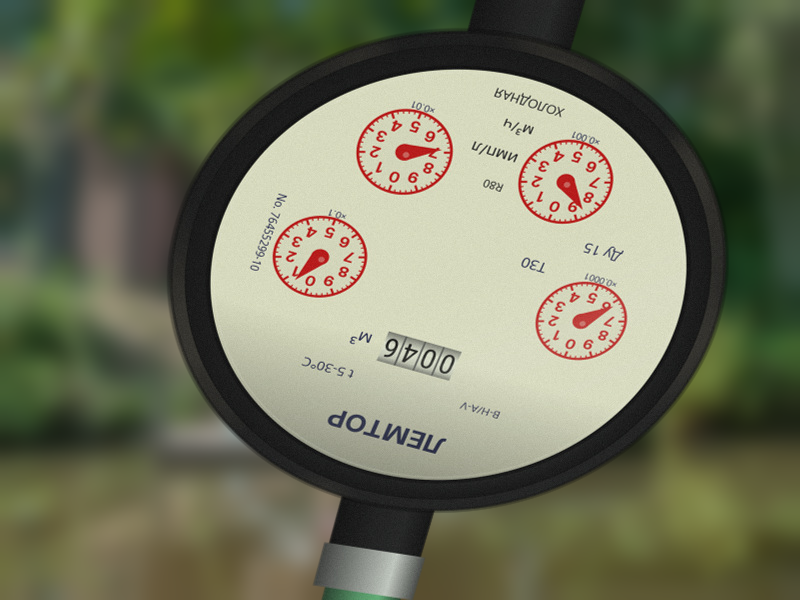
value=46.0686 unit=m³
